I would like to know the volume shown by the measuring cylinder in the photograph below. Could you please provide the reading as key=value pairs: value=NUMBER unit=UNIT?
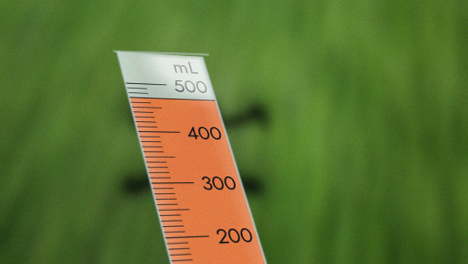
value=470 unit=mL
